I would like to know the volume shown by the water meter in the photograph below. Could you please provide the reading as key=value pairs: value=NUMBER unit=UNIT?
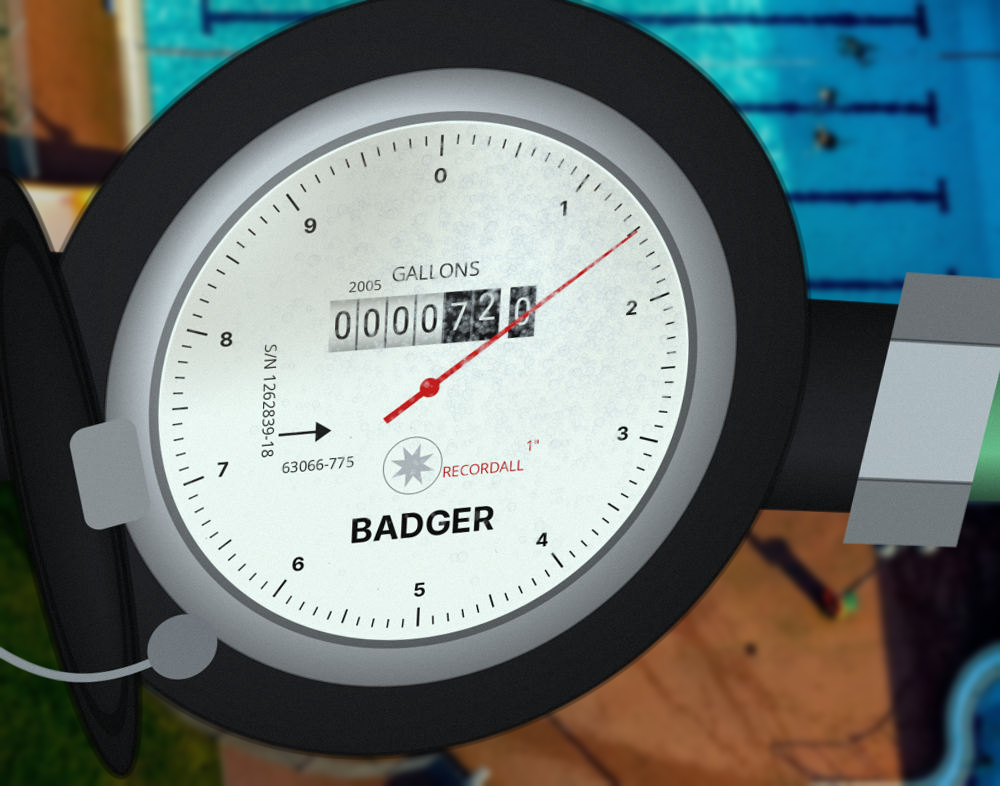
value=721.5 unit=gal
